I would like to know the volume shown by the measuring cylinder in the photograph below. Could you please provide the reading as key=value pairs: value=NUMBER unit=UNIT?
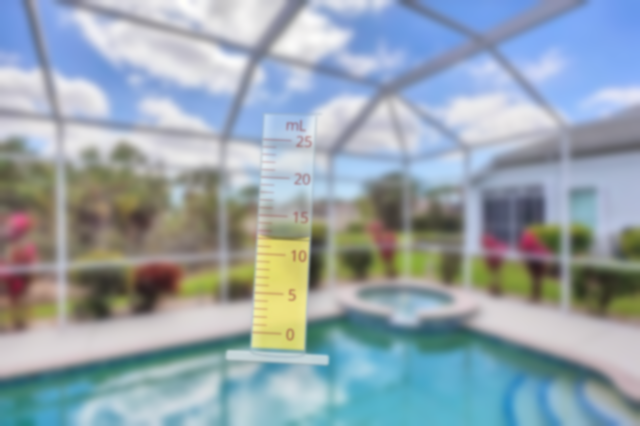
value=12 unit=mL
